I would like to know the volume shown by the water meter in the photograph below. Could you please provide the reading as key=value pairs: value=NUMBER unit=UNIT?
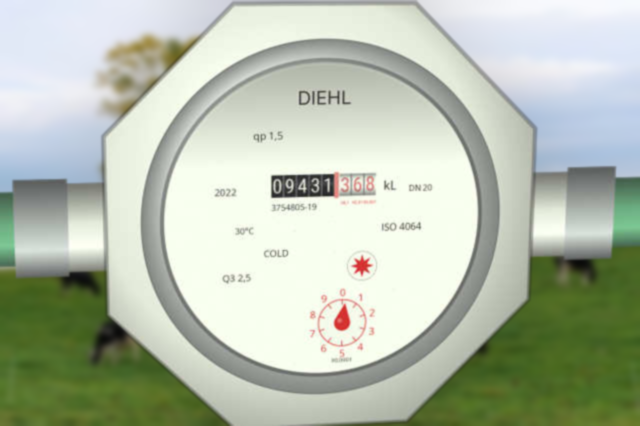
value=9431.3680 unit=kL
